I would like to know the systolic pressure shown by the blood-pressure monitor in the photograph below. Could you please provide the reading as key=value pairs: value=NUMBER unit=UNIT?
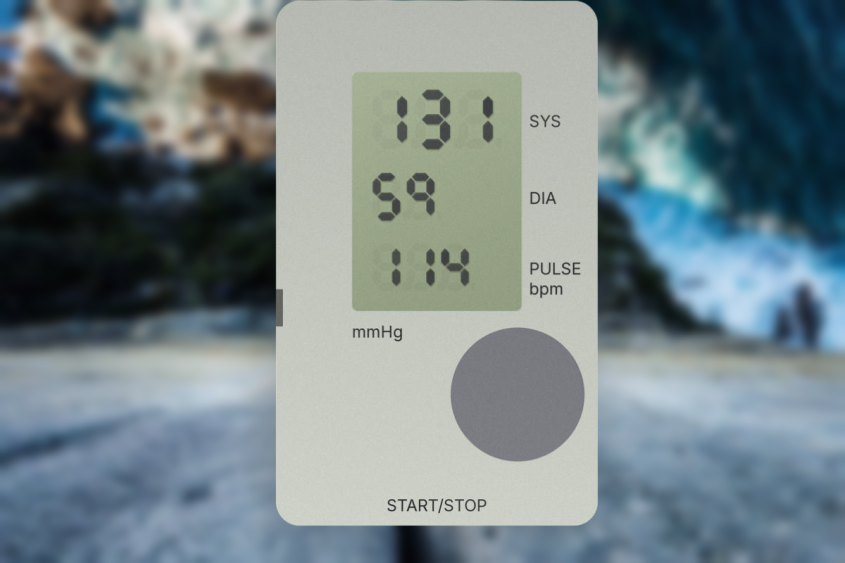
value=131 unit=mmHg
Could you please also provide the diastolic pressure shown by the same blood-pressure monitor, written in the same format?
value=59 unit=mmHg
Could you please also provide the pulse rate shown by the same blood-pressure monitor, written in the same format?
value=114 unit=bpm
